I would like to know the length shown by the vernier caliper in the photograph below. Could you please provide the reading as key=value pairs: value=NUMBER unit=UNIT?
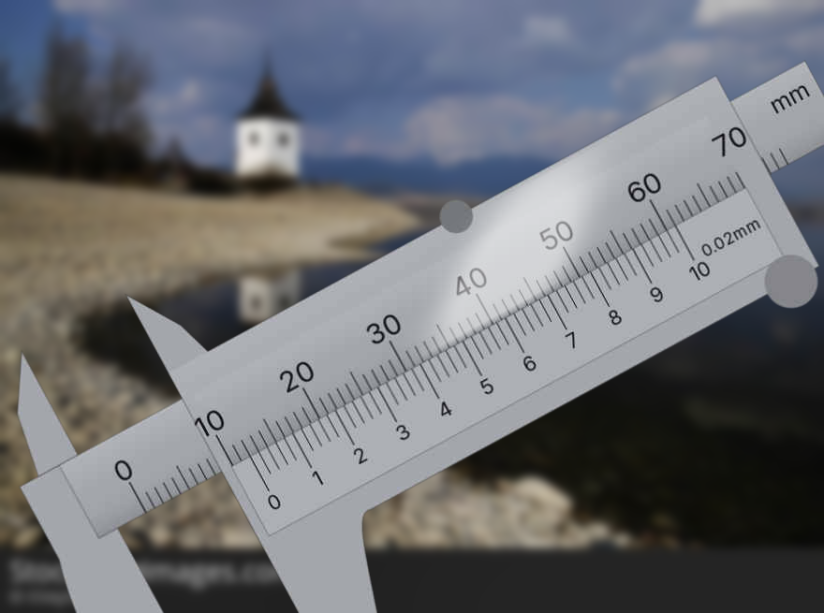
value=12.0 unit=mm
